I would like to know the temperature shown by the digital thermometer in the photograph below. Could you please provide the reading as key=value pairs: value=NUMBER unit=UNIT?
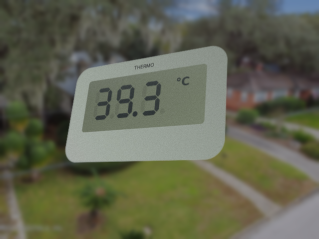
value=39.3 unit=°C
